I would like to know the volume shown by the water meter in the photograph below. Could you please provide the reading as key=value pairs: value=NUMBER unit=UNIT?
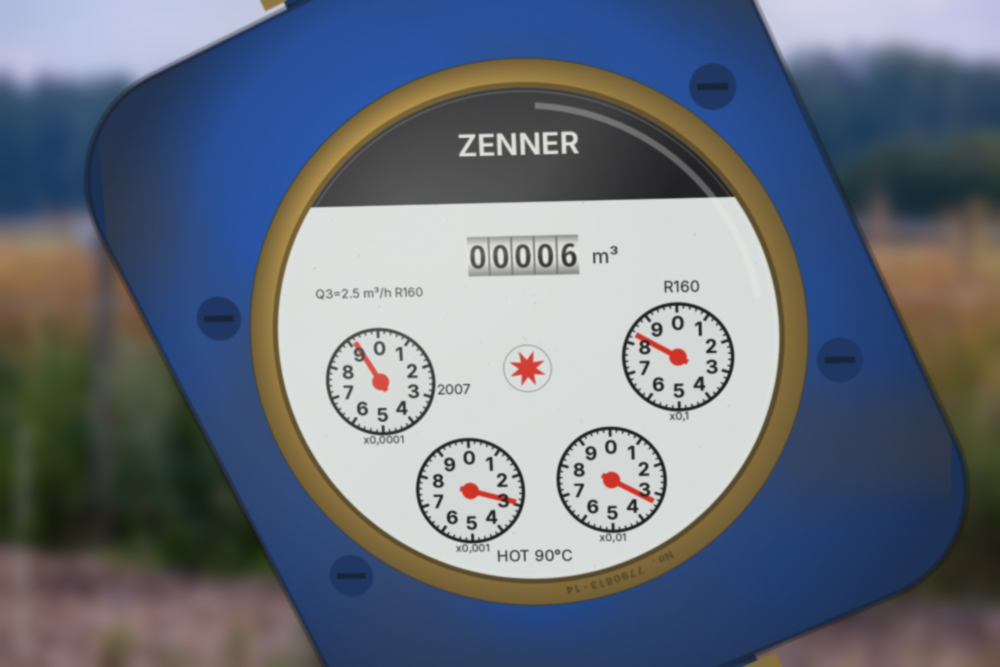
value=6.8329 unit=m³
